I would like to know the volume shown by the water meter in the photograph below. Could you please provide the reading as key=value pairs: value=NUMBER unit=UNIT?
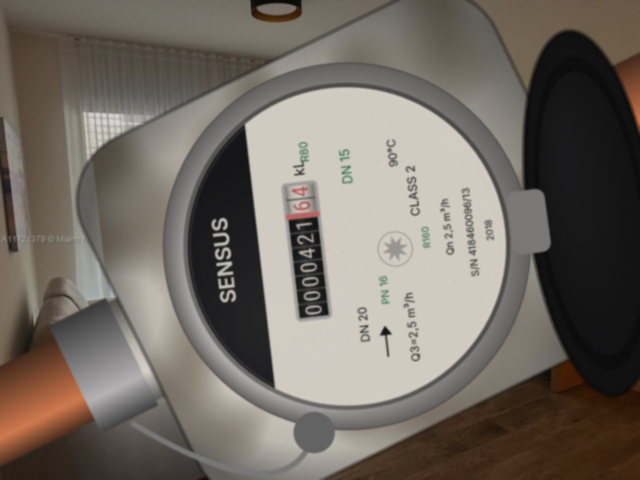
value=421.64 unit=kL
